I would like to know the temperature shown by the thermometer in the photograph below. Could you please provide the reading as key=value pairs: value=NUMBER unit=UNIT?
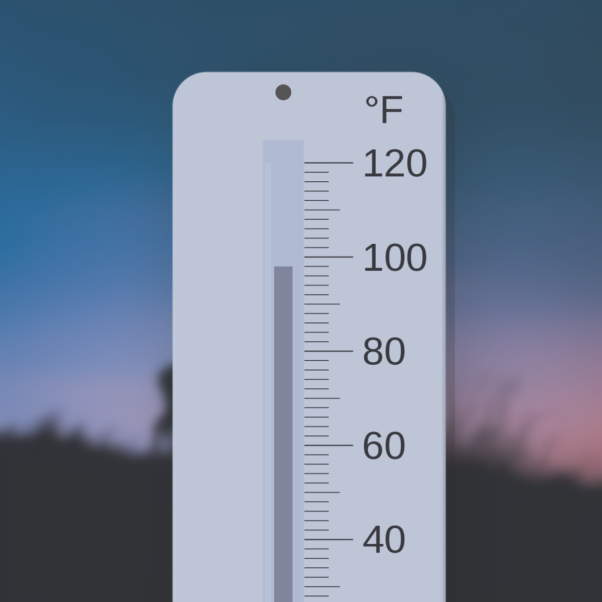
value=98 unit=°F
